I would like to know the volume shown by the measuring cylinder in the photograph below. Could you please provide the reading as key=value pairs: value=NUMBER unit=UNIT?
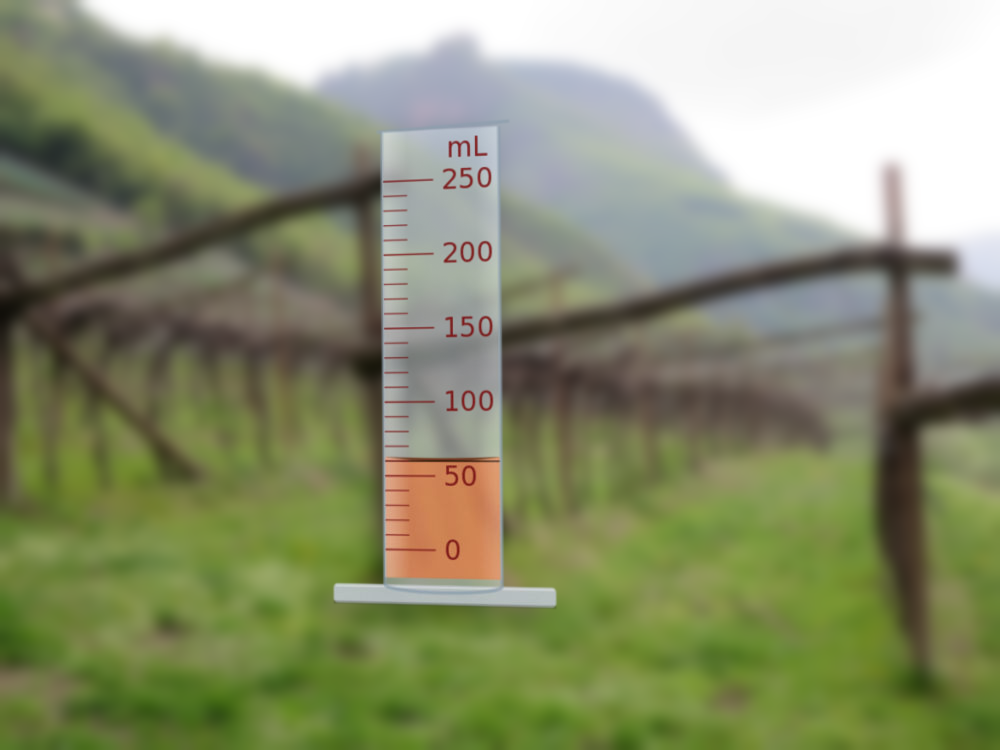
value=60 unit=mL
